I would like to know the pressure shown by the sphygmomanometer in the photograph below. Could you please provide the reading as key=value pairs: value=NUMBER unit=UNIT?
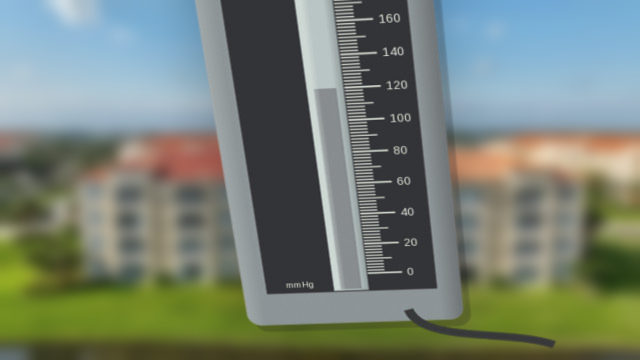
value=120 unit=mmHg
